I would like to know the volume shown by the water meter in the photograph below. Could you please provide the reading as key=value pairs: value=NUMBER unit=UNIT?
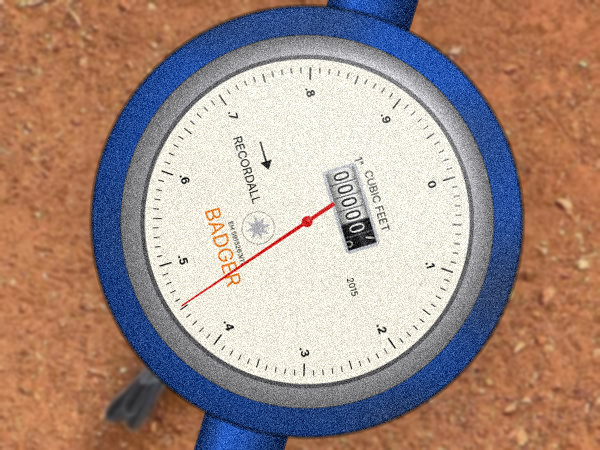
value=7.45 unit=ft³
